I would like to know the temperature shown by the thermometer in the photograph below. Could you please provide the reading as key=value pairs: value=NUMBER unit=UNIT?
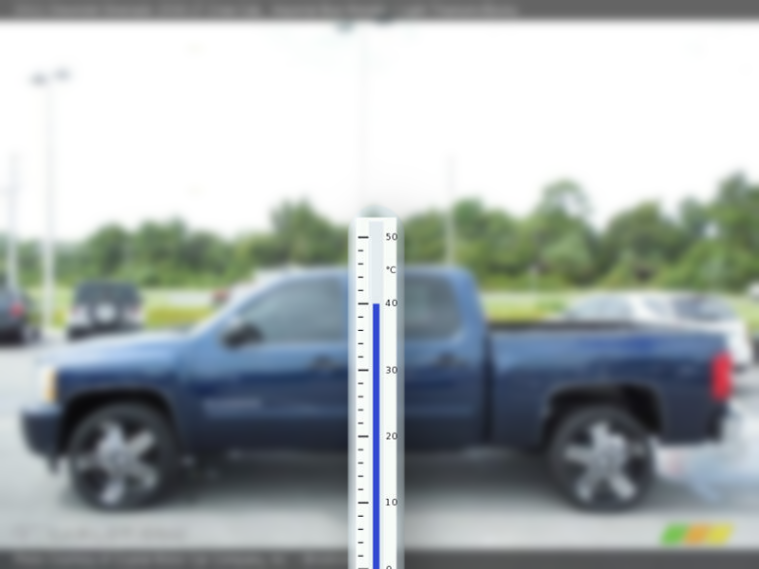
value=40 unit=°C
